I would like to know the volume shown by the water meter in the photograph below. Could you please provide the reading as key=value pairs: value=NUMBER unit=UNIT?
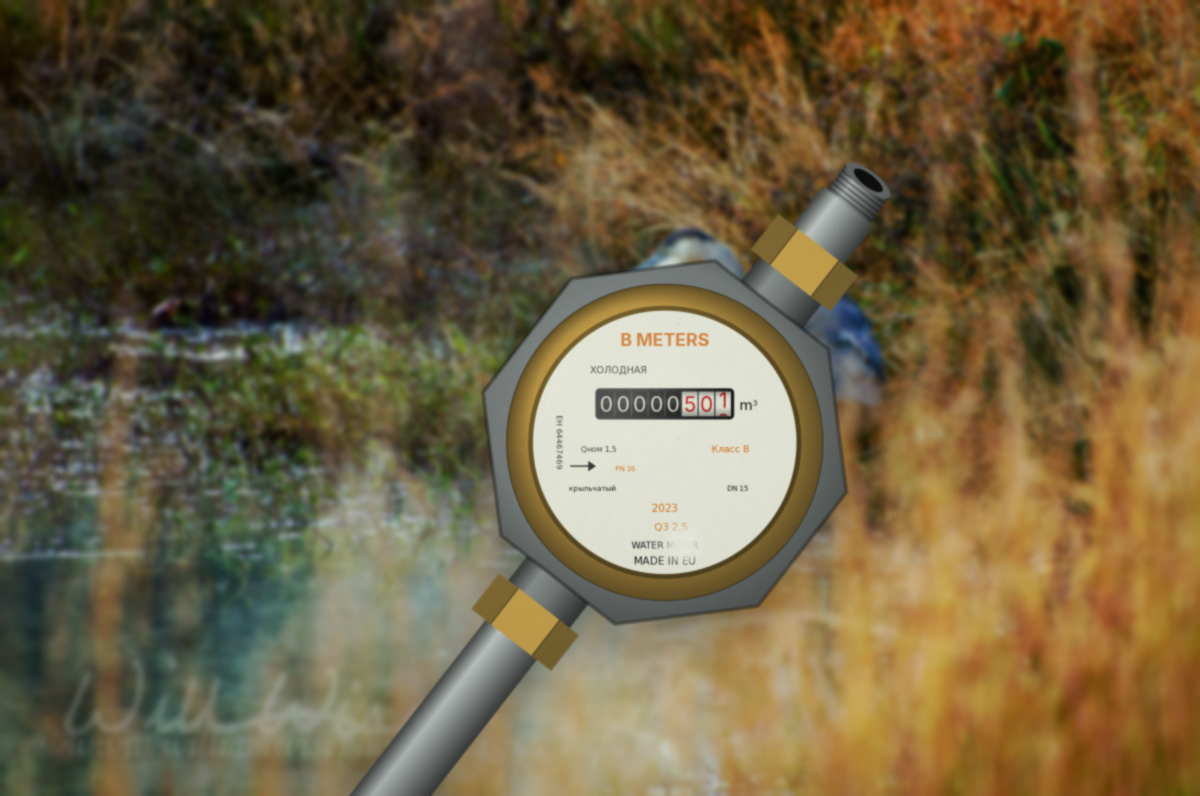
value=0.501 unit=m³
